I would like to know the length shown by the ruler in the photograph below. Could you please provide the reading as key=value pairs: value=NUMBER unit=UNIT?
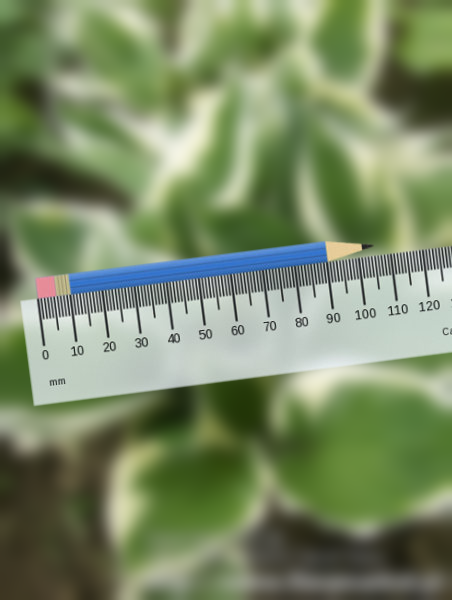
value=105 unit=mm
